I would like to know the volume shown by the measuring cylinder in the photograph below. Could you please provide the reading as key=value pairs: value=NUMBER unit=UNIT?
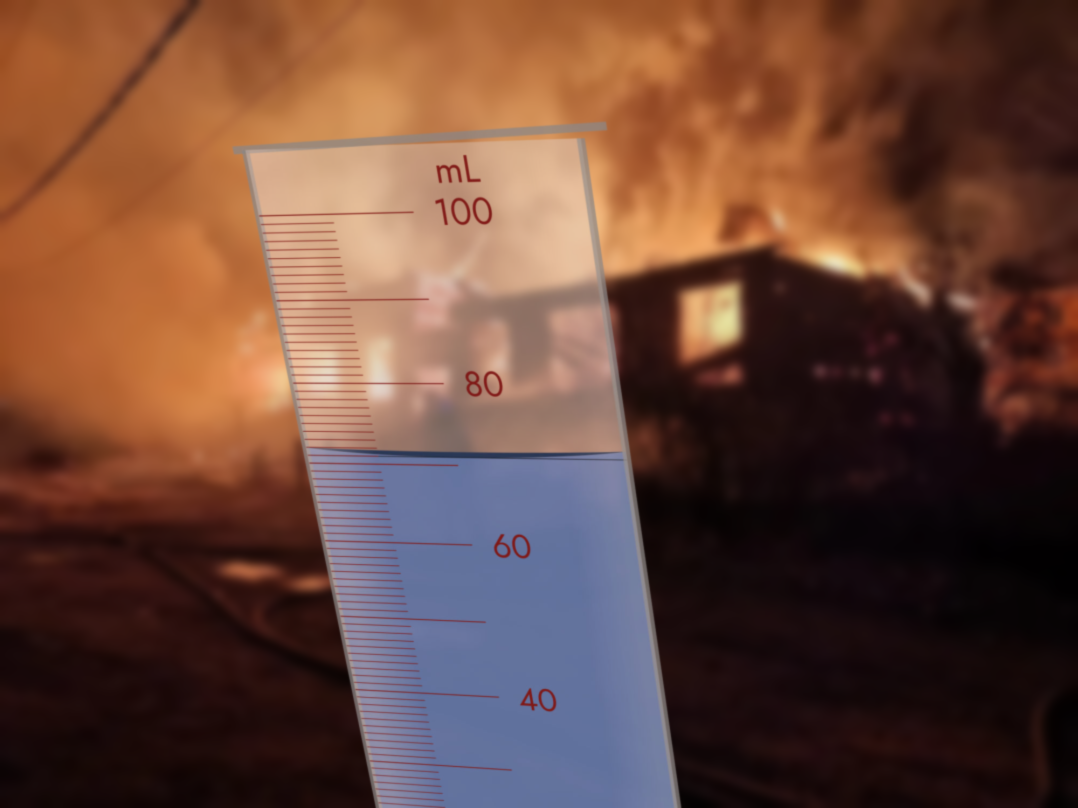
value=71 unit=mL
